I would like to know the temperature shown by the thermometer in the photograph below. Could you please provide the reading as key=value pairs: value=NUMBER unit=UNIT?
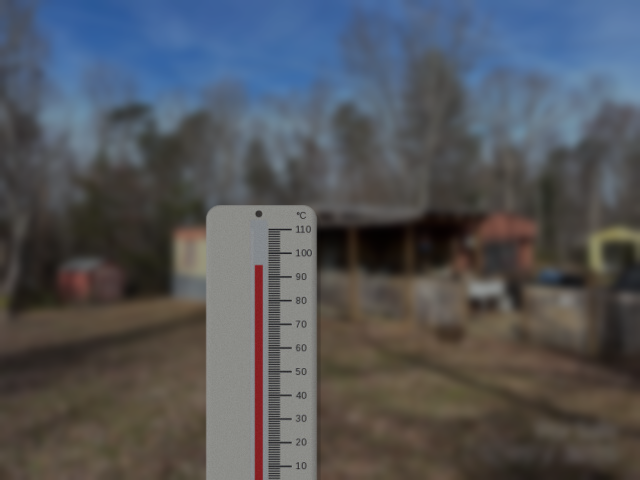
value=95 unit=°C
